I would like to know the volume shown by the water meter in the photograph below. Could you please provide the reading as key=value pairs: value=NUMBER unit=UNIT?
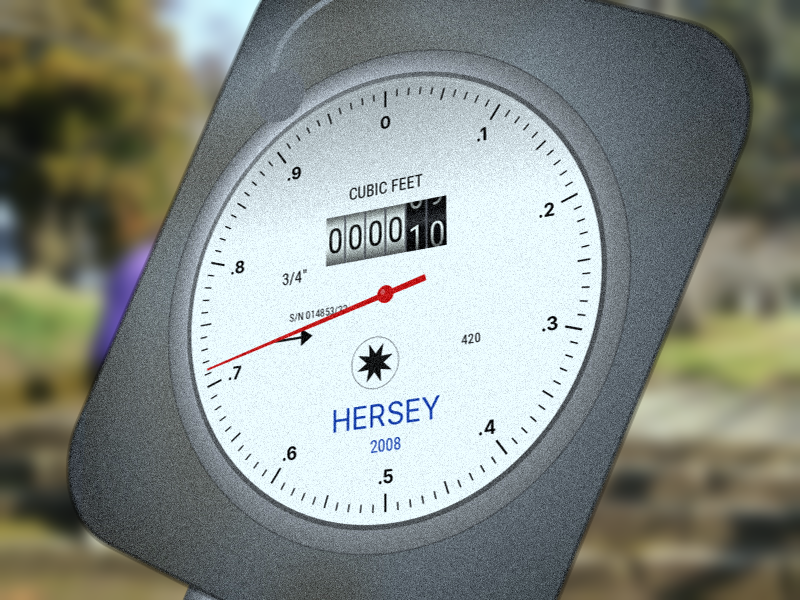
value=9.71 unit=ft³
